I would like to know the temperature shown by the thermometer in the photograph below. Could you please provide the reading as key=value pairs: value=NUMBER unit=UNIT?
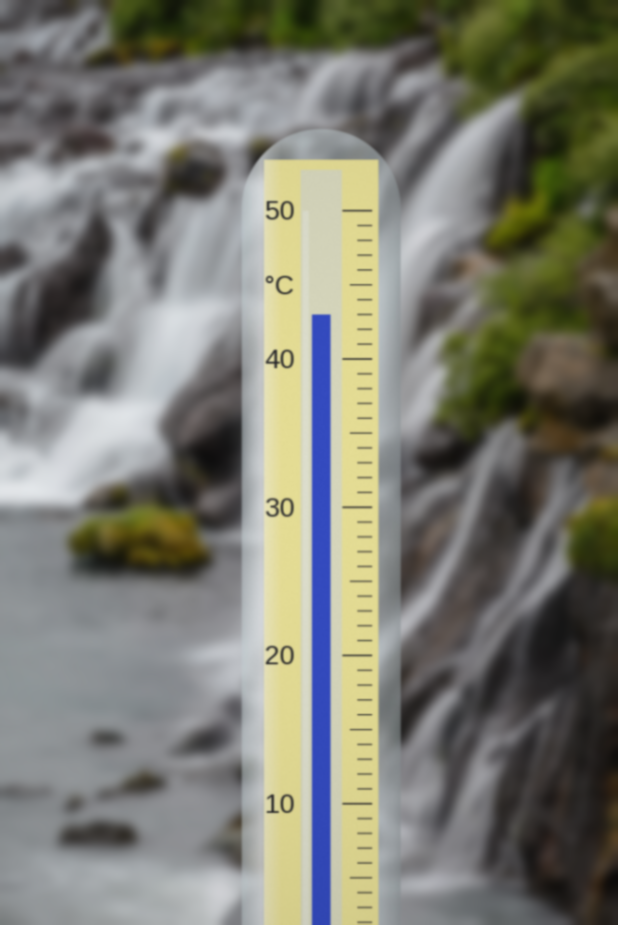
value=43 unit=°C
